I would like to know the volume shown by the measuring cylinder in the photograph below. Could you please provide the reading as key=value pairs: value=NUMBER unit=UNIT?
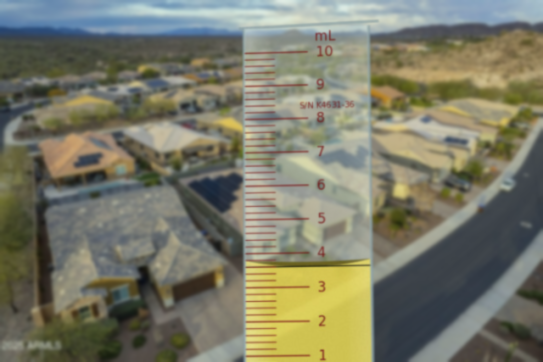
value=3.6 unit=mL
